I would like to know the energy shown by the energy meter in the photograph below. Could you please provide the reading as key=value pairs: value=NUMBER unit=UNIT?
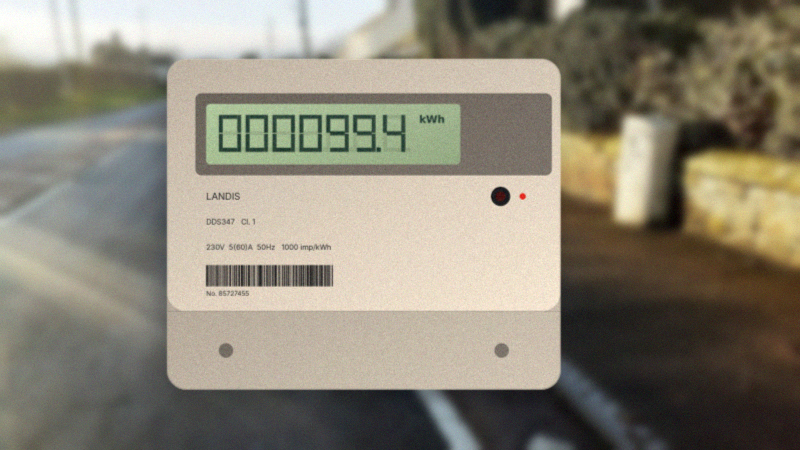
value=99.4 unit=kWh
